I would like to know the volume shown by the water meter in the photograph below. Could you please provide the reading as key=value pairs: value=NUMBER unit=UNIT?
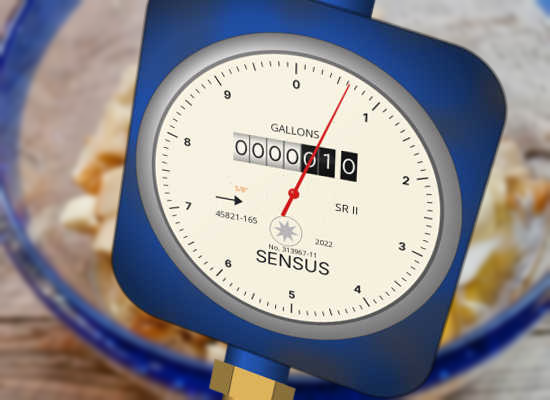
value=10.6 unit=gal
